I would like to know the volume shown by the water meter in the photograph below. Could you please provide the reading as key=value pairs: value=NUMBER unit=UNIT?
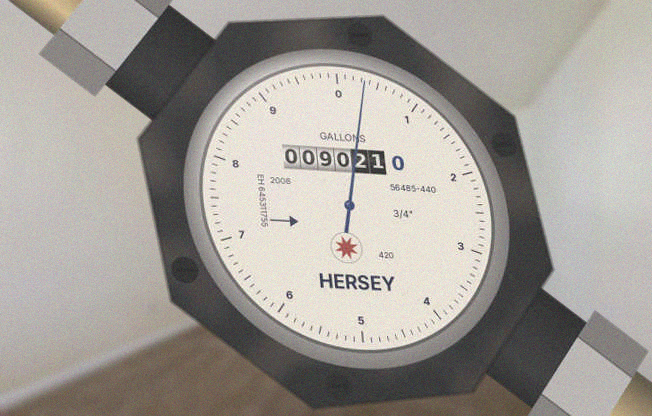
value=90210.3 unit=gal
